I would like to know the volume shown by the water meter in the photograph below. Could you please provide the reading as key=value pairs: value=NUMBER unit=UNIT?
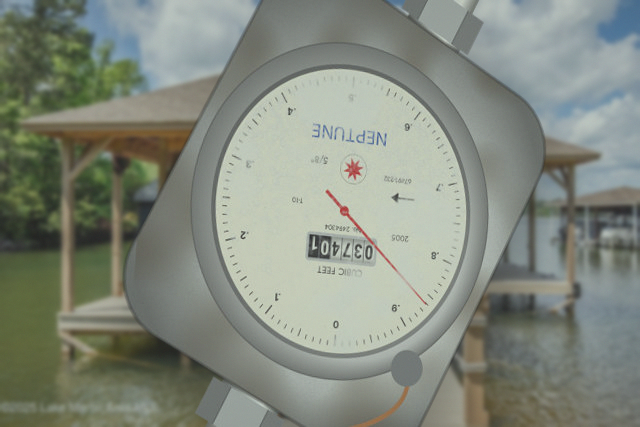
value=37400.86 unit=ft³
